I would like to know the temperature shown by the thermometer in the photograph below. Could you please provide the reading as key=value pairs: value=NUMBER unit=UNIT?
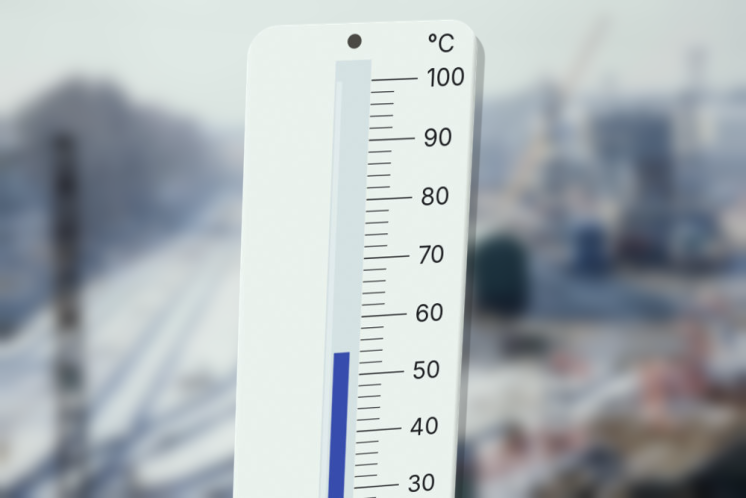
value=54 unit=°C
